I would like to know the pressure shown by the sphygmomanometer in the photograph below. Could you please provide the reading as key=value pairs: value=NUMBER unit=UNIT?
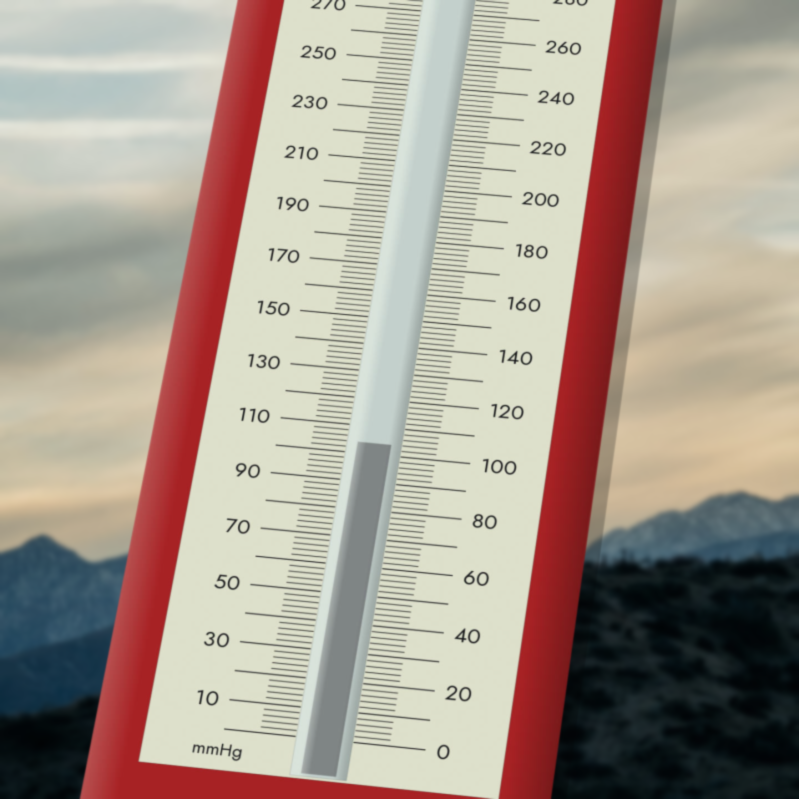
value=104 unit=mmHg
